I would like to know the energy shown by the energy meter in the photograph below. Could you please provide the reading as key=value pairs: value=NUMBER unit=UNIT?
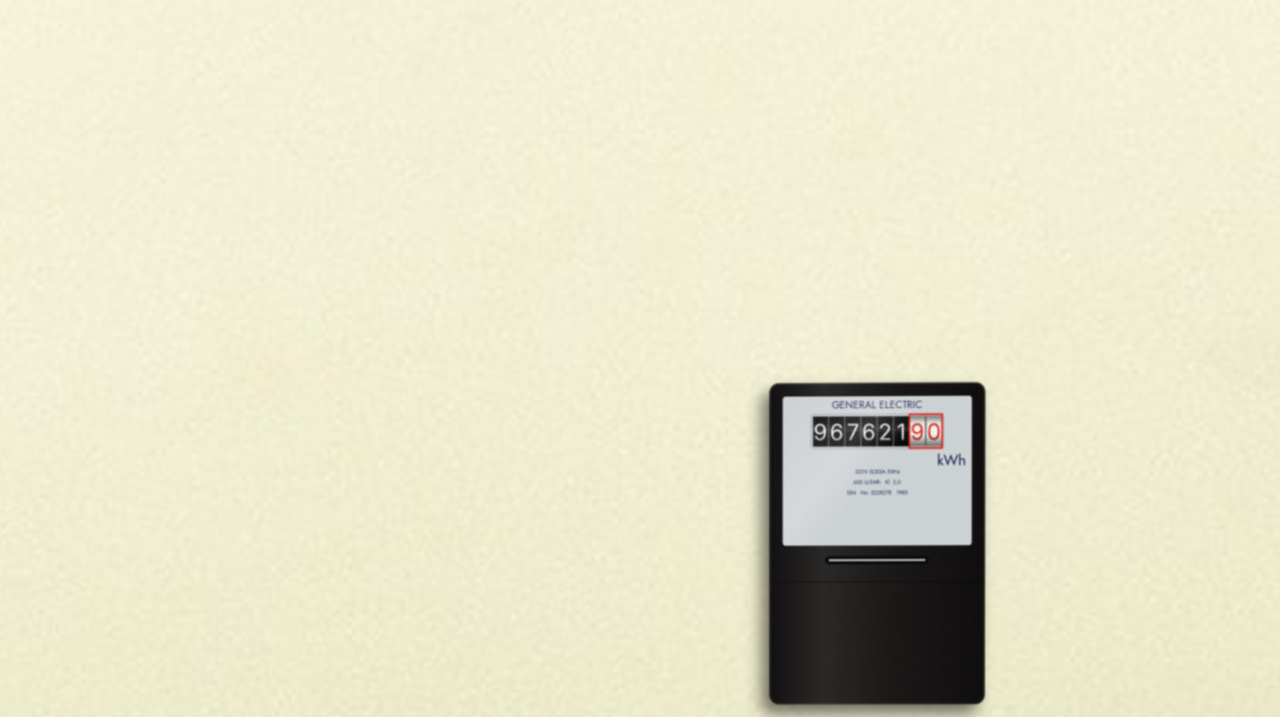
value=967621.90 unit=kWh
